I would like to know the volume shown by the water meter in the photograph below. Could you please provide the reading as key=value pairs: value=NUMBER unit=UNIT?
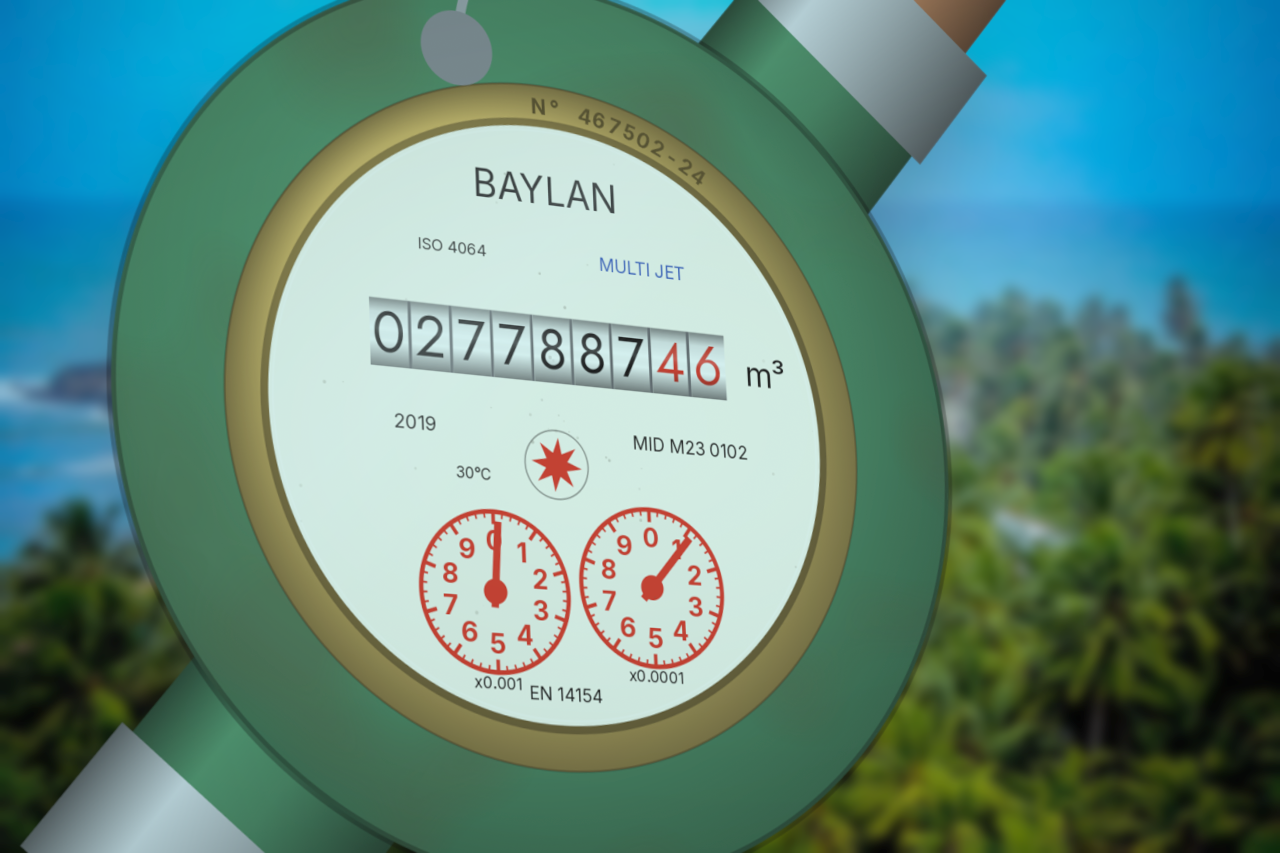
value=277887.4601 unit=m³
